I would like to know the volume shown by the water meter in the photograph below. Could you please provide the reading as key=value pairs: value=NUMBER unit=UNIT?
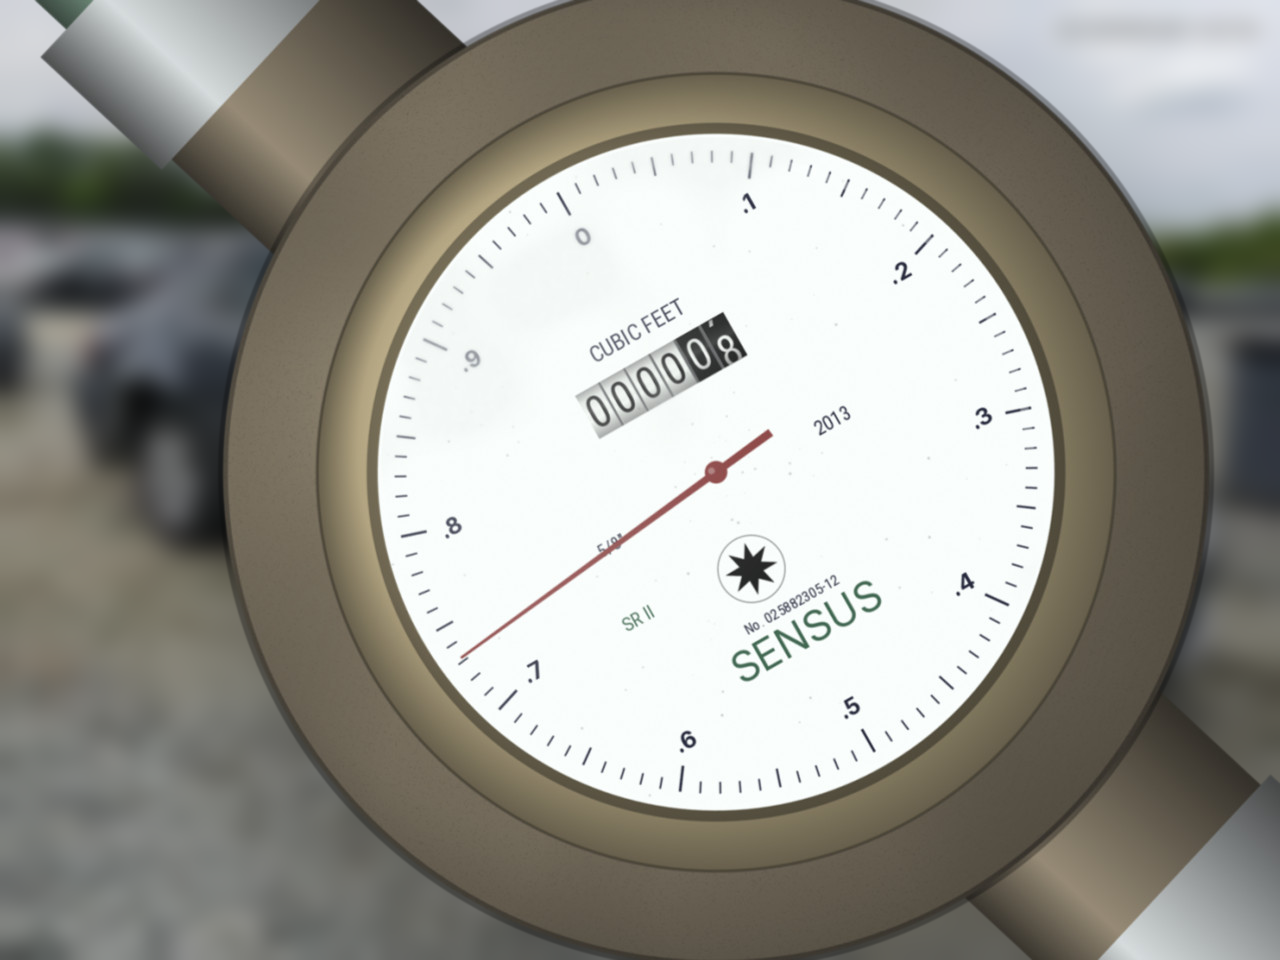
value=7.73 unit=ft³
